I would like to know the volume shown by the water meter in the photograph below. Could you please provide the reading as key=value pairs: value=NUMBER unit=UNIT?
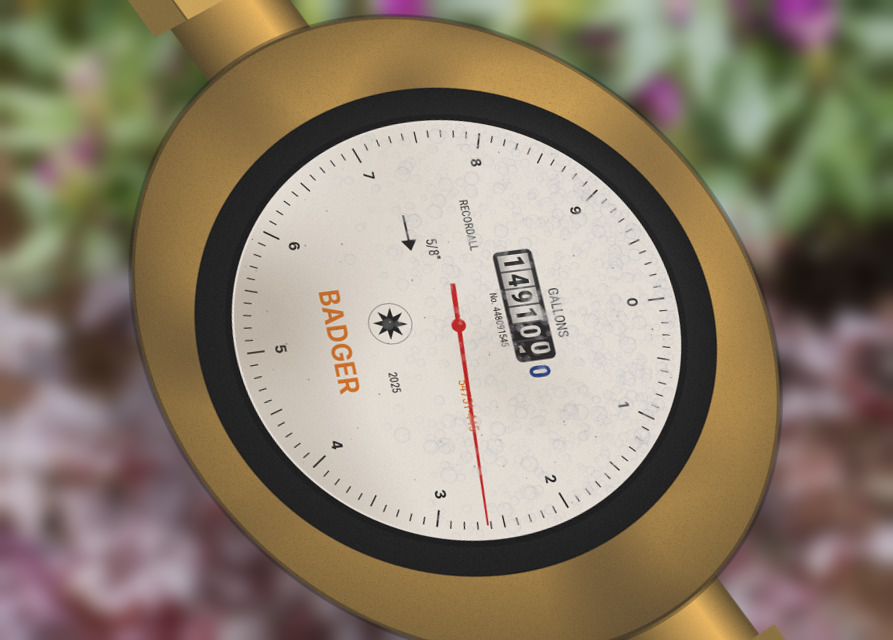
value=1491002.6 unit=gal
